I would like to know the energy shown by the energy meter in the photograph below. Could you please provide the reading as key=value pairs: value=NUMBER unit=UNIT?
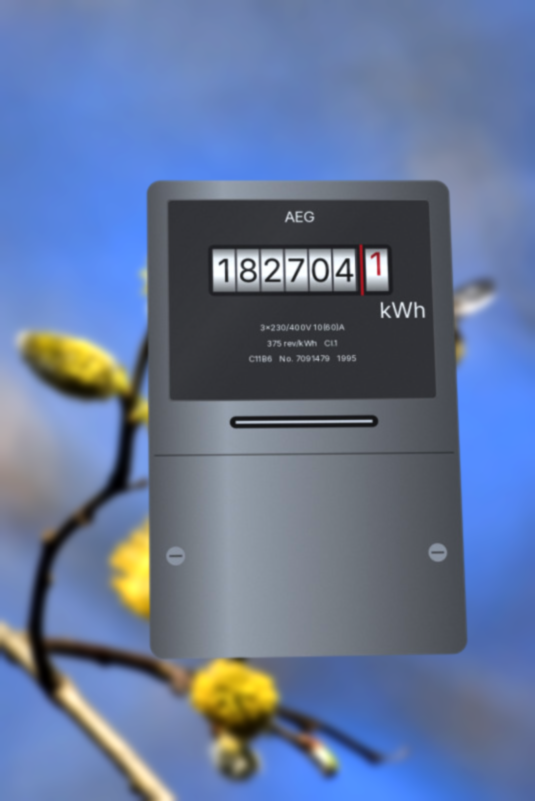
value=182704.1 unit=kWh
